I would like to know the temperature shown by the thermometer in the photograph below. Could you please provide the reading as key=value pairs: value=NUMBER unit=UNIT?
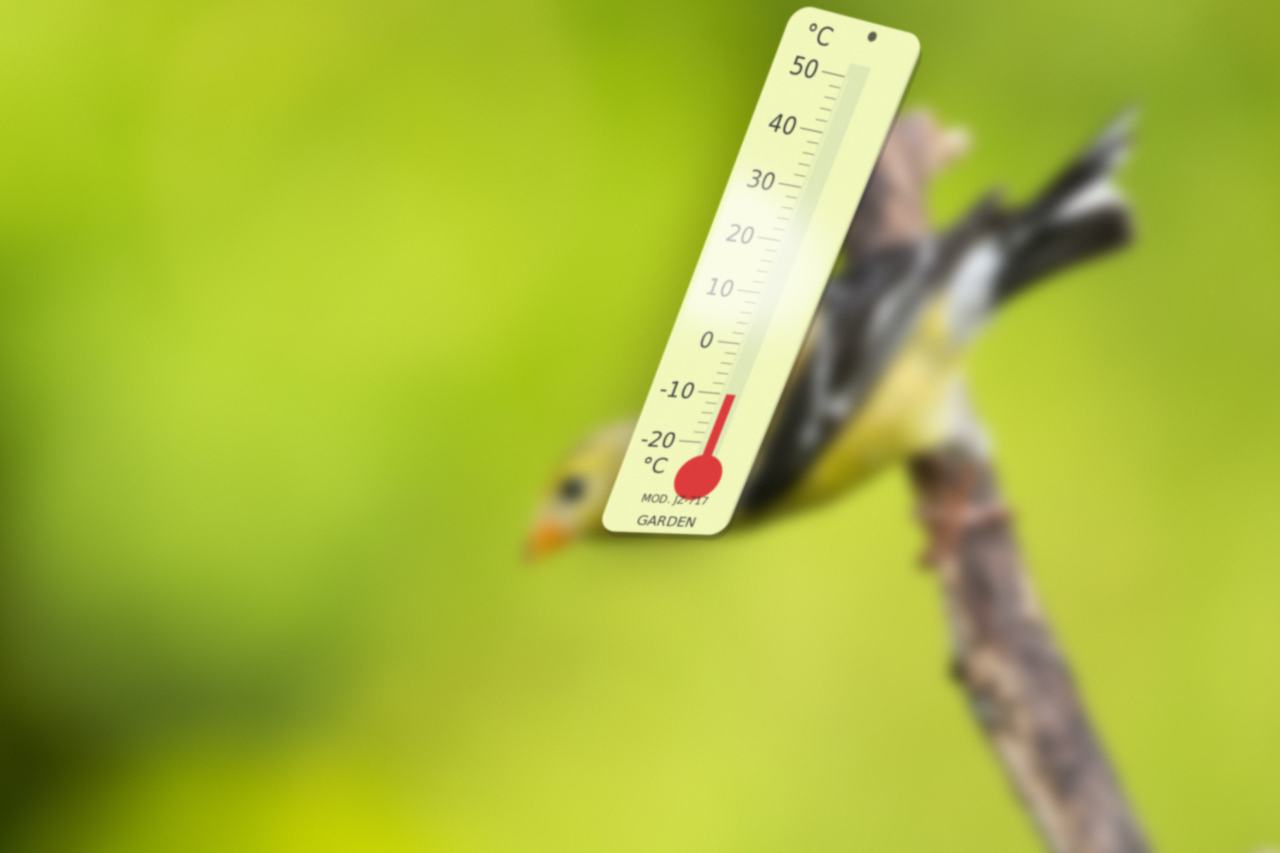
value=-10 unit=°C
